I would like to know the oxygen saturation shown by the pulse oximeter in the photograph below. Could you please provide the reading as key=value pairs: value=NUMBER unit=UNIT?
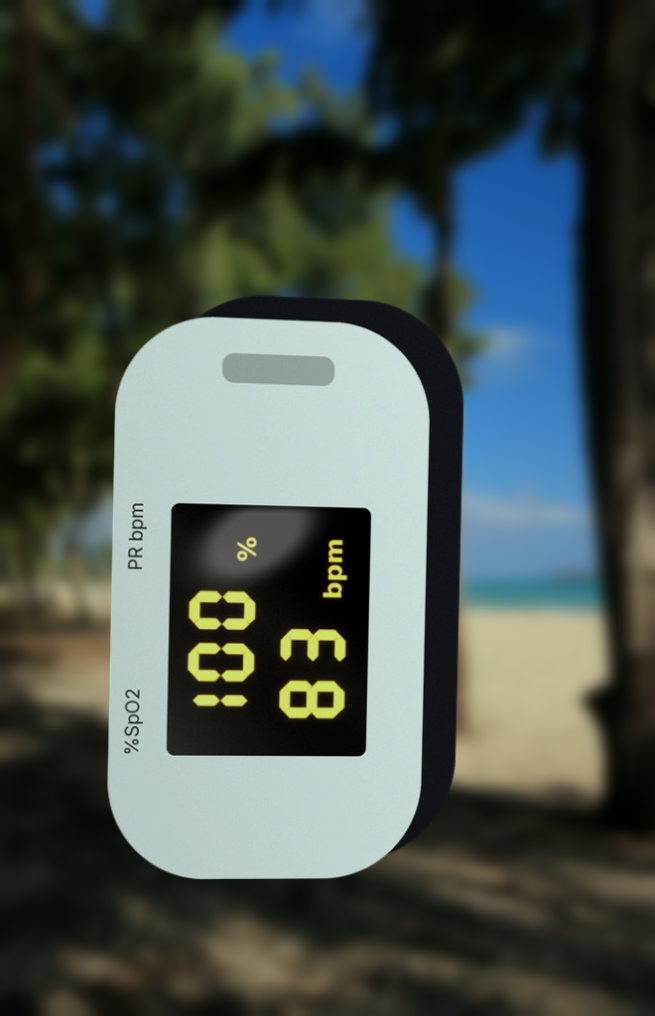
value=100 unit=%
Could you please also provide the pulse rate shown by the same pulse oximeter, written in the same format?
value=83 unit=bpm
